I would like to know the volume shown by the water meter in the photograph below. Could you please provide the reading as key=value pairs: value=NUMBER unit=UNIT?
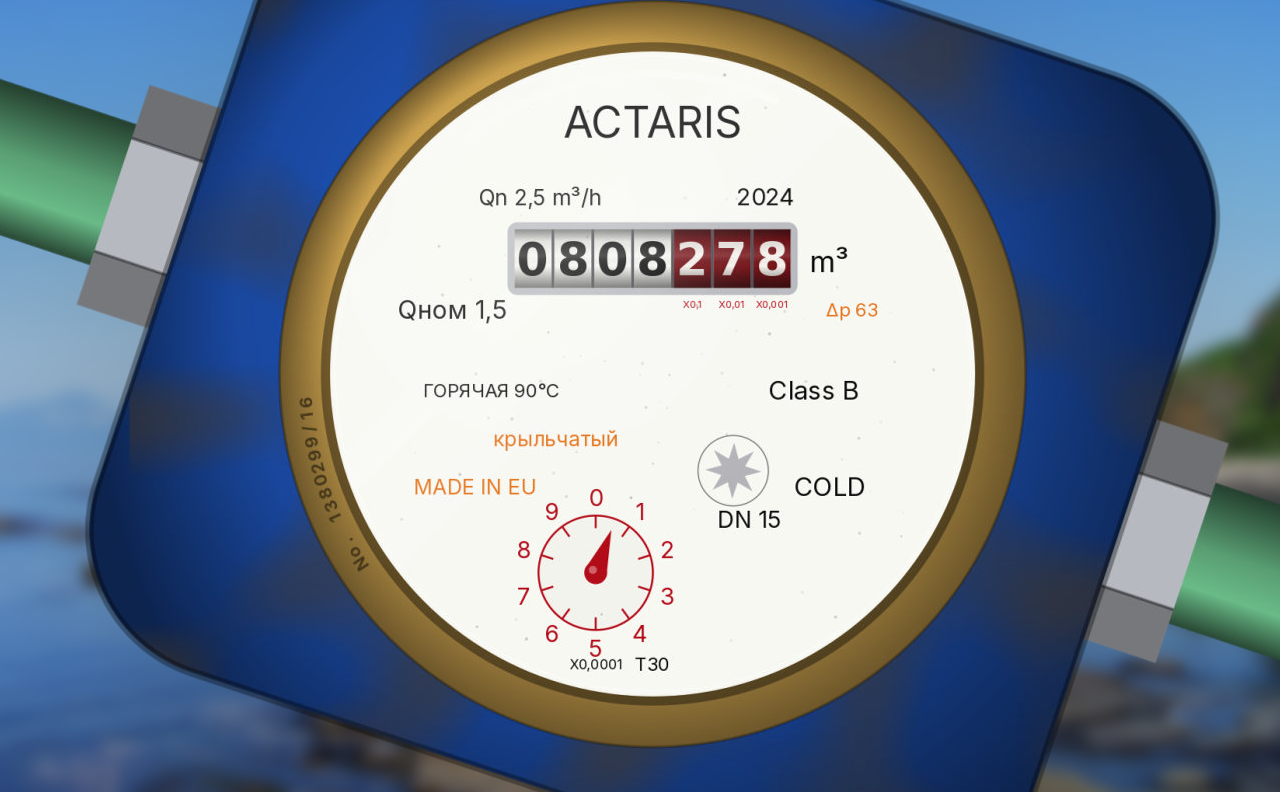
value=808.2780 unit=m³
